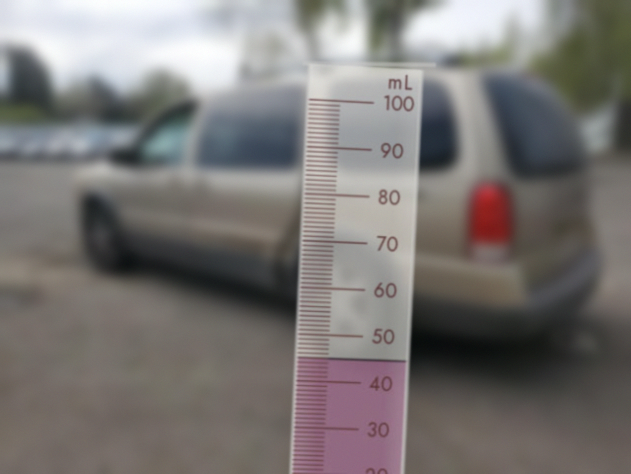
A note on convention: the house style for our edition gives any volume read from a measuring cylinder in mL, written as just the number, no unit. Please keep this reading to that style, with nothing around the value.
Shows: 45
